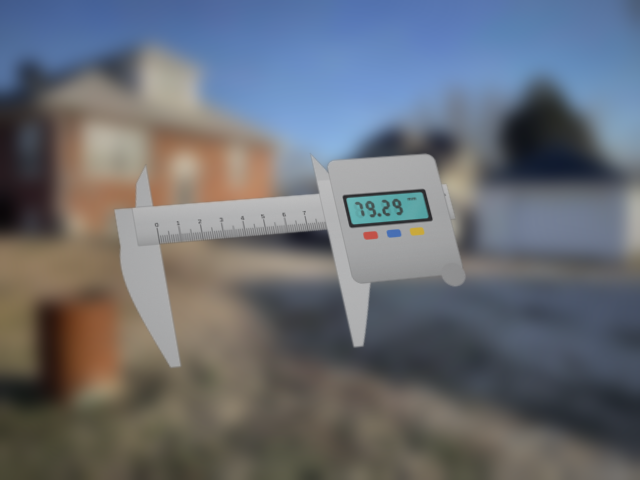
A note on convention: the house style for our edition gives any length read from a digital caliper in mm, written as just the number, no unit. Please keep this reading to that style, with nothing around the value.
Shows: 79.29
